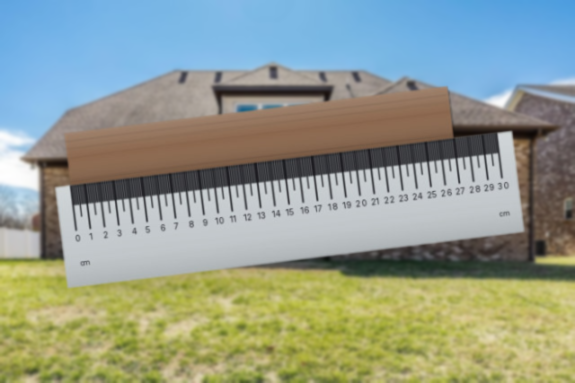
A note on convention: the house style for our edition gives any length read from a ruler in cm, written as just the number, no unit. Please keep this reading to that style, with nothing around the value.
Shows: 27
